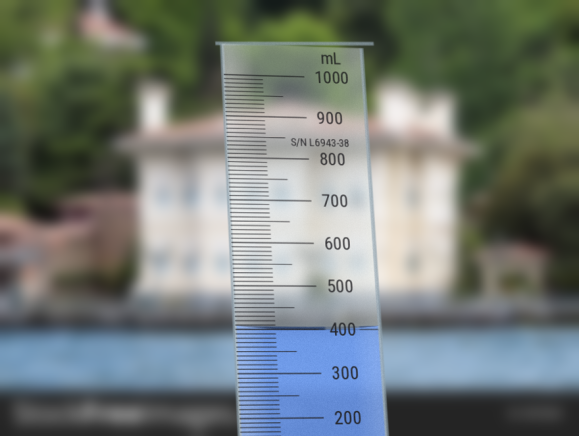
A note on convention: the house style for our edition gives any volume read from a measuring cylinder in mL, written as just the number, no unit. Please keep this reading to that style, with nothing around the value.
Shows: 400
